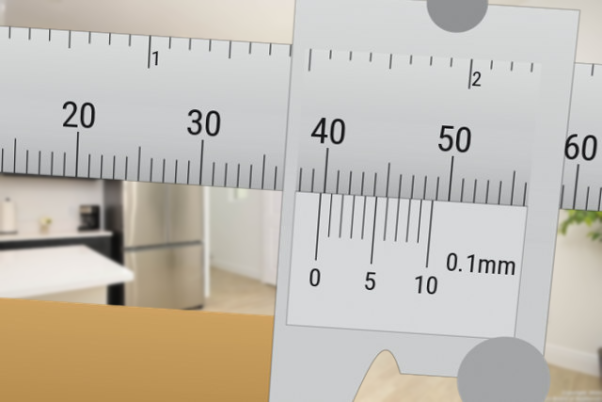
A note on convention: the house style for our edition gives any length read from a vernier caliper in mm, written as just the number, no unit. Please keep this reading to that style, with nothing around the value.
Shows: 39.7
